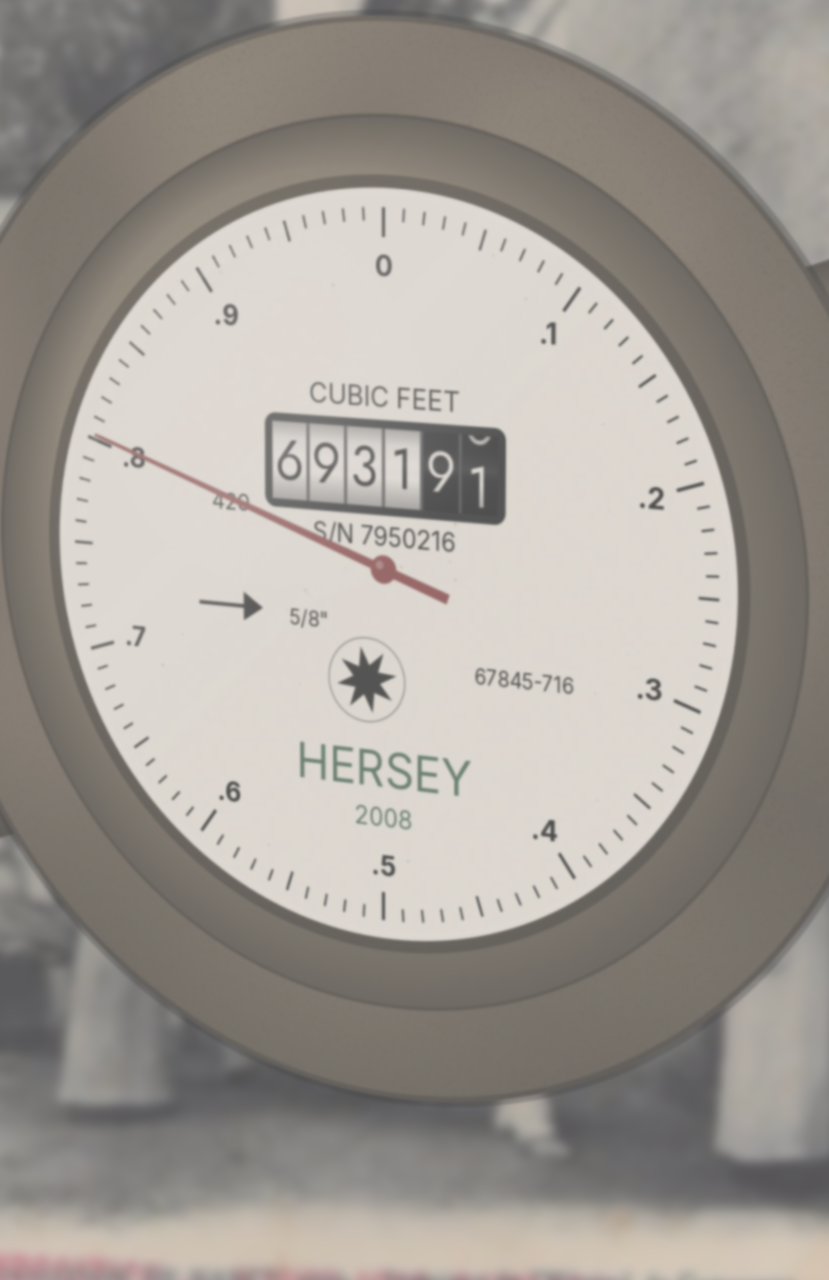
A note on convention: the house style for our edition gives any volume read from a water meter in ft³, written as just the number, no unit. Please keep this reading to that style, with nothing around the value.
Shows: 693190.80
